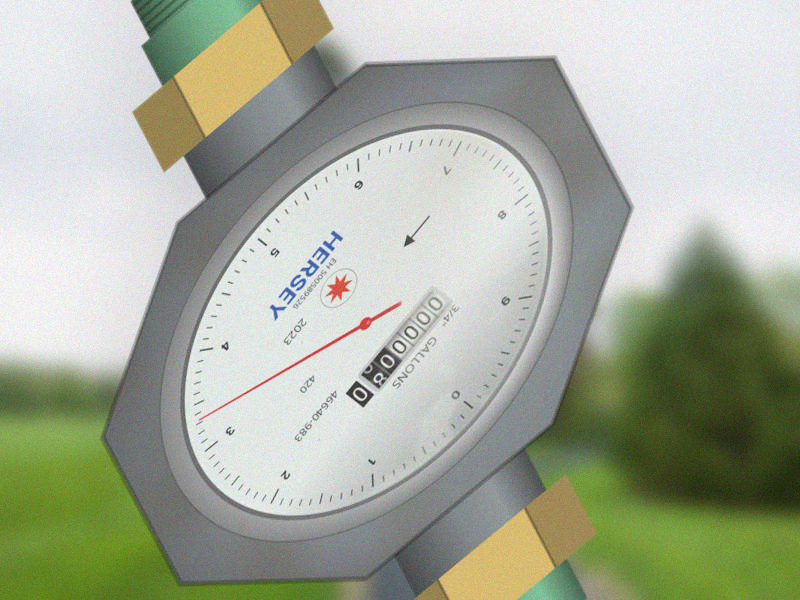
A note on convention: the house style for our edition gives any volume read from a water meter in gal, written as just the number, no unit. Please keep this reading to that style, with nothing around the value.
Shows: 83.3
